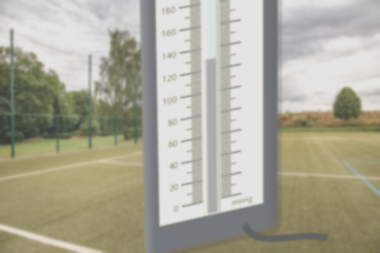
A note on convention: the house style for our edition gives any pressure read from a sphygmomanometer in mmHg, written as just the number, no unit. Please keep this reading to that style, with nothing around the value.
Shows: 130
